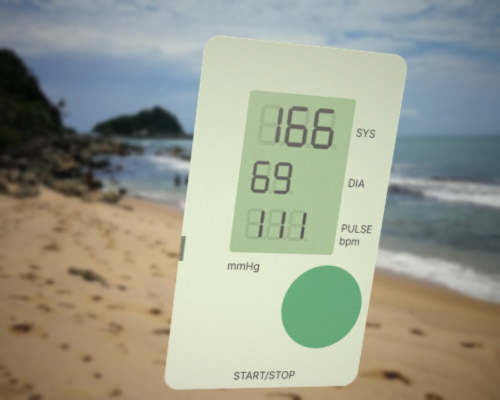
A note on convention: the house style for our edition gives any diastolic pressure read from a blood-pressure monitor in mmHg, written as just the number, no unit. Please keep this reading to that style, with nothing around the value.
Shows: 69
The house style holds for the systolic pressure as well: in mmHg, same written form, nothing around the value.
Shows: 166
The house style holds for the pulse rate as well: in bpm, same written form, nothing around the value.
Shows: 111
